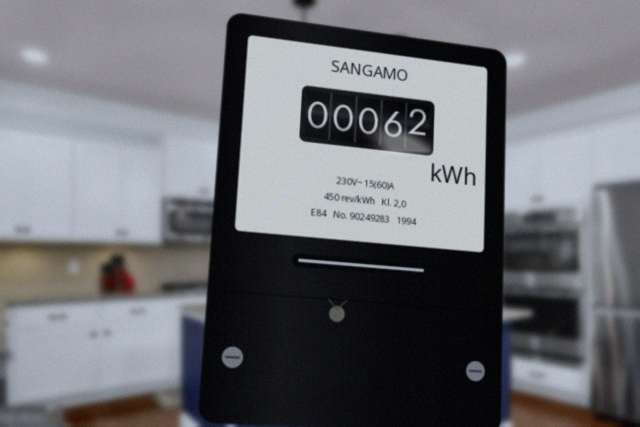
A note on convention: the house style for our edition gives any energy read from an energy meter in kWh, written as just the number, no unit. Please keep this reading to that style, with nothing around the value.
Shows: 62
